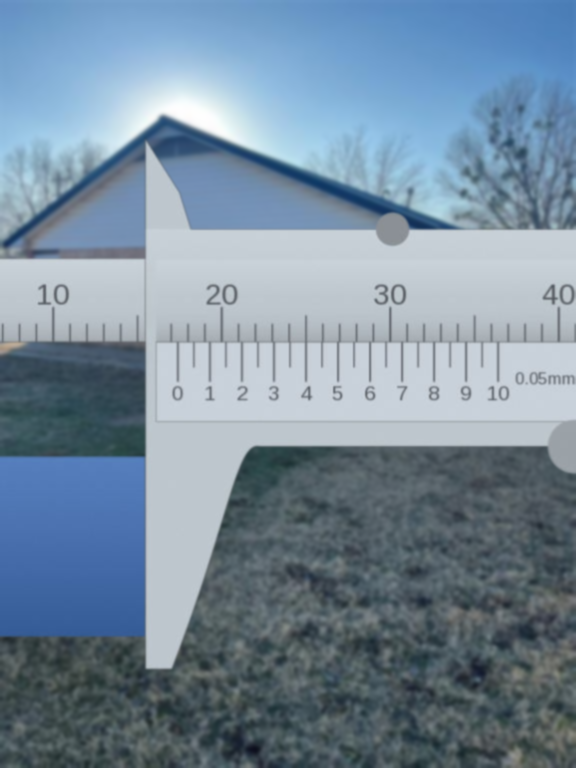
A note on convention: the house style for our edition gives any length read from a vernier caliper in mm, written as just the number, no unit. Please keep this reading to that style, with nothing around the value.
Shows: 17.4
